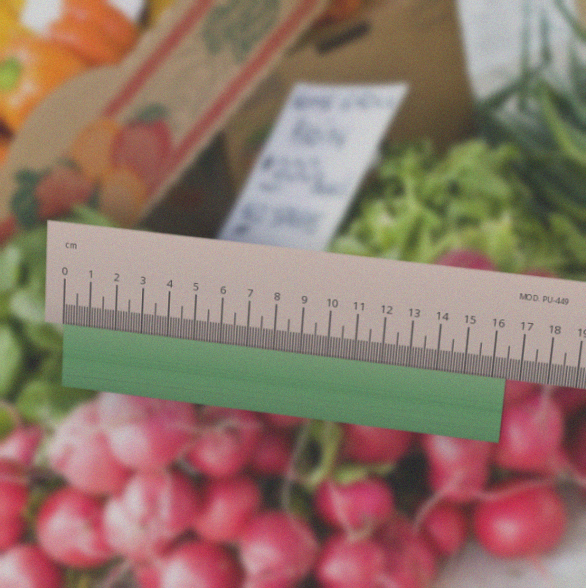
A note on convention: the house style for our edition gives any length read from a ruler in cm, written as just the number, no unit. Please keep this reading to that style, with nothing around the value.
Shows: 16.5
